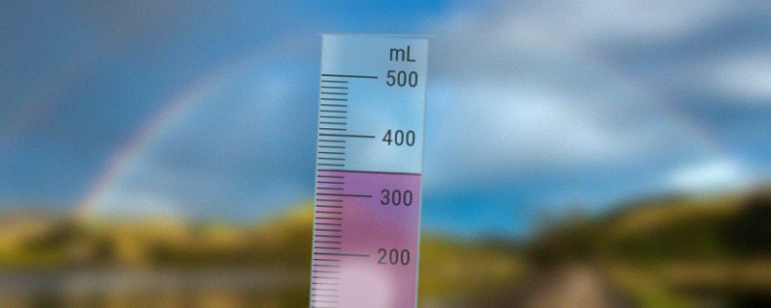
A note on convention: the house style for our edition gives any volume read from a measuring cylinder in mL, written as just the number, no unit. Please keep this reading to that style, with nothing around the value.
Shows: 340
